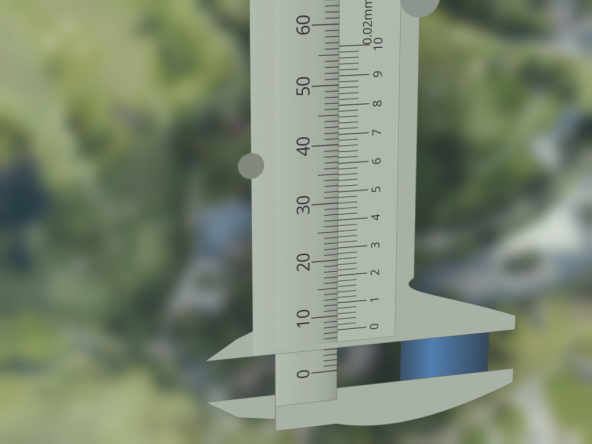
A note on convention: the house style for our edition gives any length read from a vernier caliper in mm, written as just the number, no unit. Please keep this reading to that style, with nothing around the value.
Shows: 7.4
